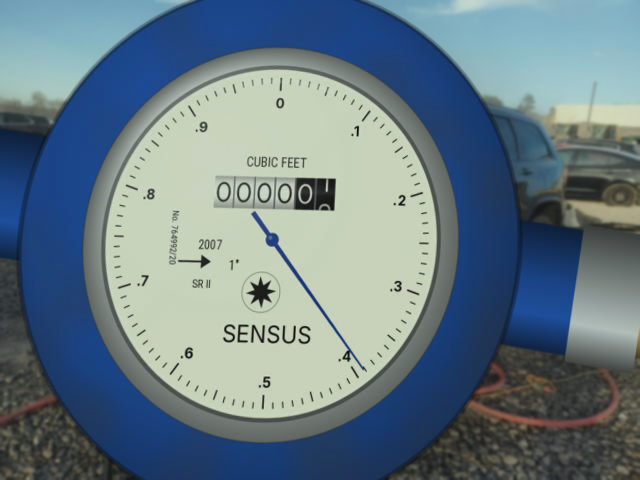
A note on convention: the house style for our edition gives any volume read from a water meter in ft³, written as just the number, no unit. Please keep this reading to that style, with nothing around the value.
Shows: 1.39
